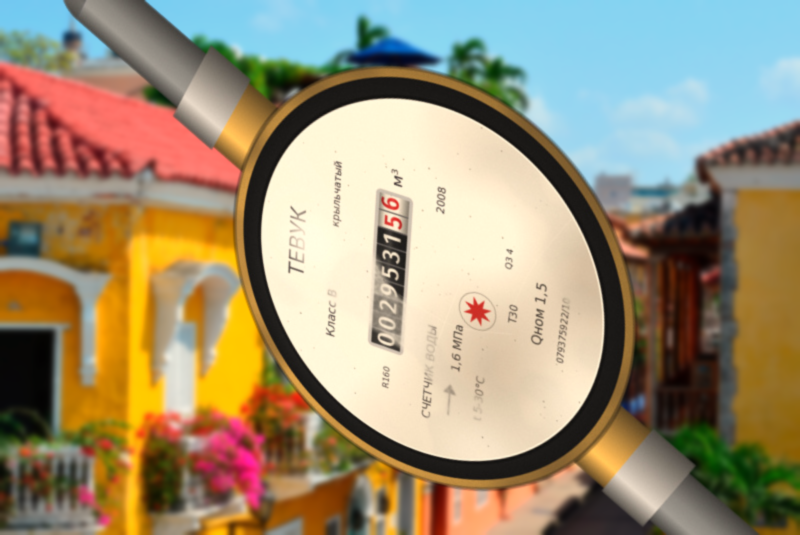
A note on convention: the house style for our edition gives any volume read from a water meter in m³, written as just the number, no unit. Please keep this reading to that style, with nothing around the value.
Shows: 29531.56
